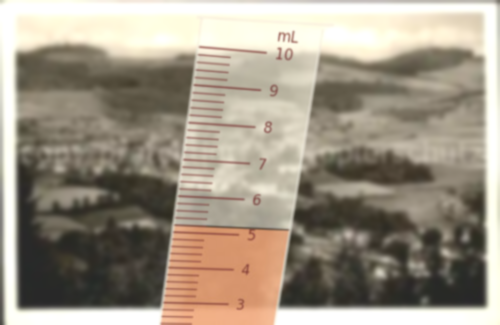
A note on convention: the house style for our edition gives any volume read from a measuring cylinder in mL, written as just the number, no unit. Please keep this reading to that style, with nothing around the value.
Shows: 5.2
